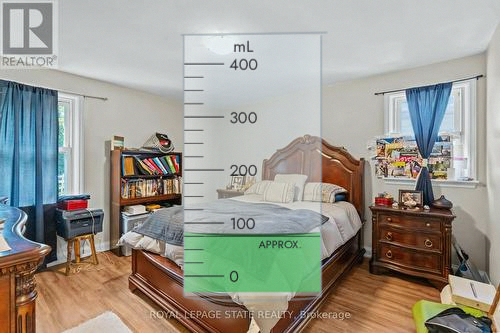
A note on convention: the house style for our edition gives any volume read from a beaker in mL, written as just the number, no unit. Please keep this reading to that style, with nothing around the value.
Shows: 75
